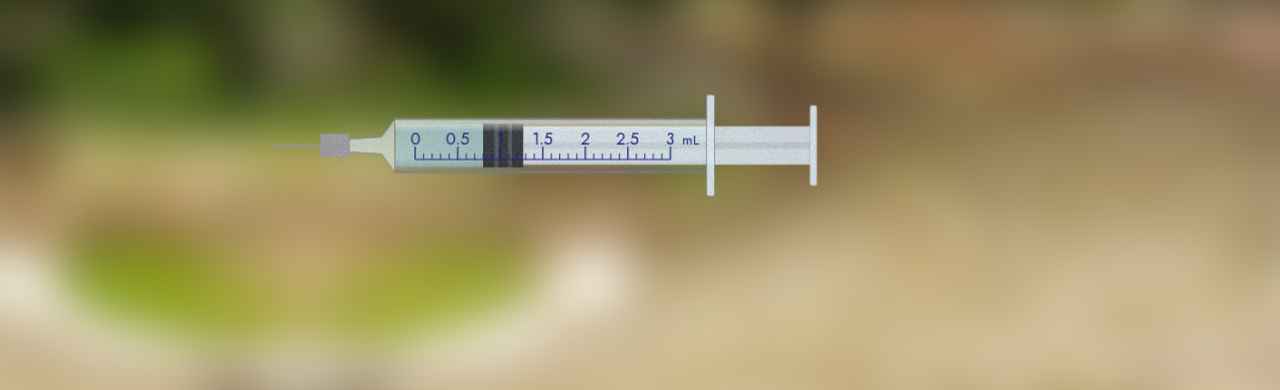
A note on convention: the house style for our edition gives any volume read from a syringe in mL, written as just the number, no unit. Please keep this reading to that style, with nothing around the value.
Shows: 0.8
